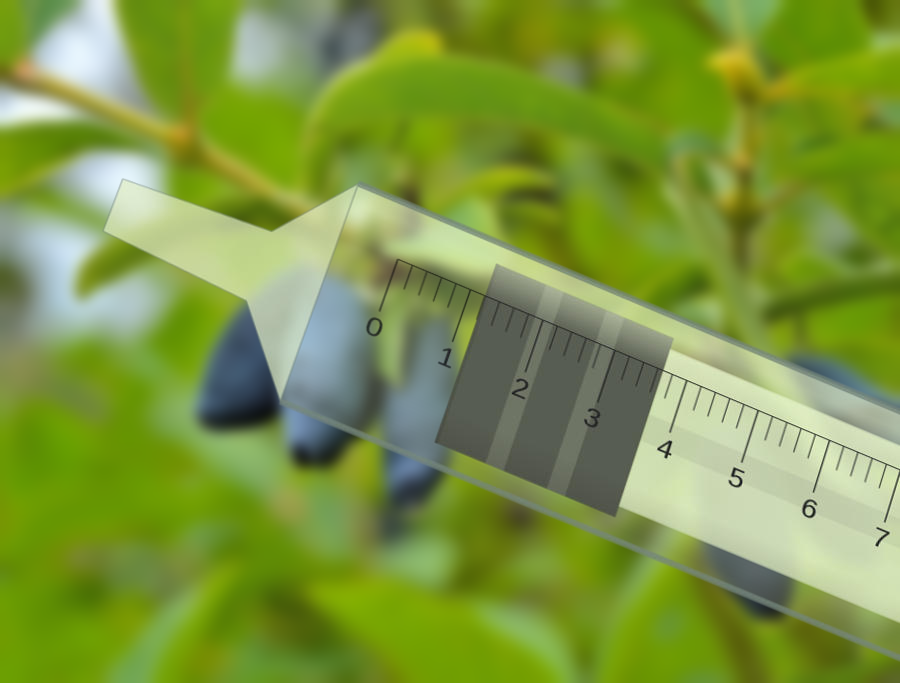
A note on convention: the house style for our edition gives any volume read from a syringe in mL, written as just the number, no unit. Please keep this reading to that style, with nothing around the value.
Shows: 1.2
